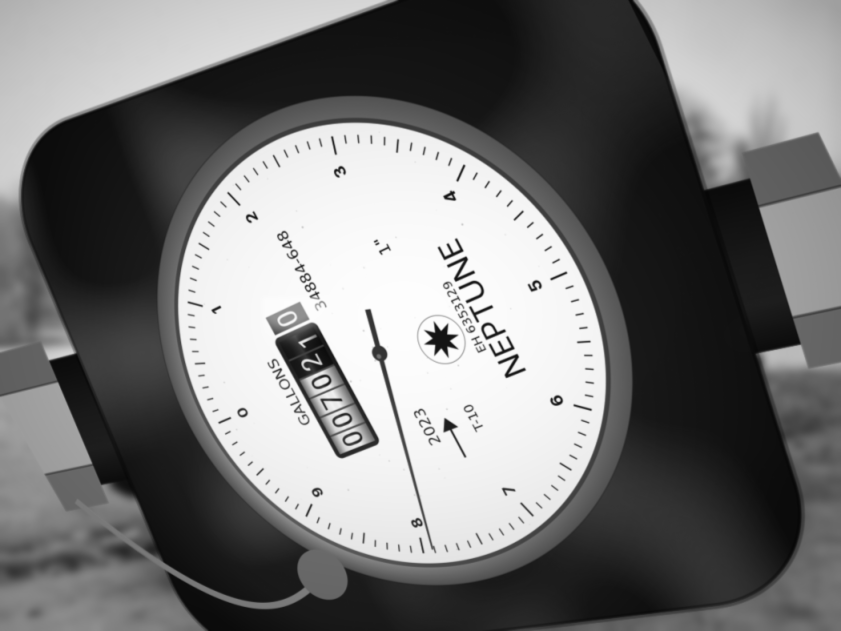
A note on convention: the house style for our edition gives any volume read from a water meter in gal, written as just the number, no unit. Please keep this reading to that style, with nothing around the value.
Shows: 70207.9
